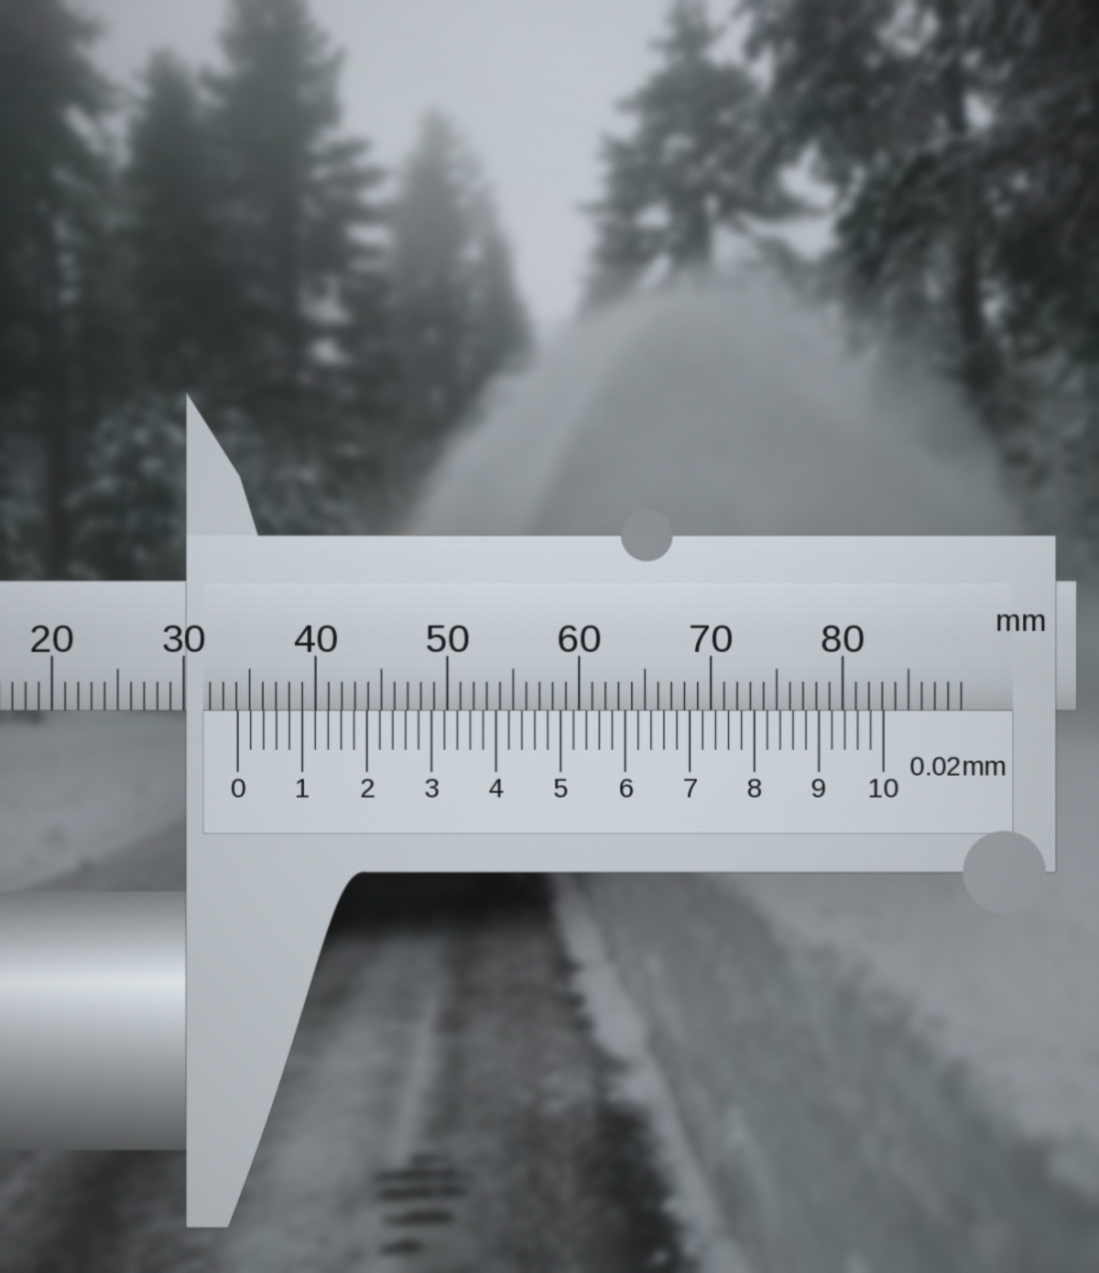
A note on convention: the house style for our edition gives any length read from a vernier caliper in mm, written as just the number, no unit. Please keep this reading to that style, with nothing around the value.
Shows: 34.1
